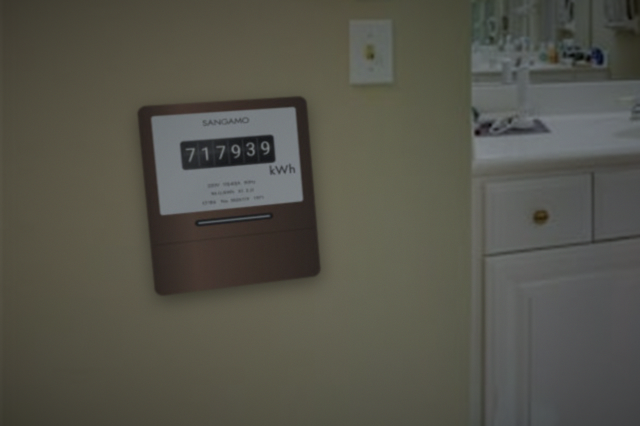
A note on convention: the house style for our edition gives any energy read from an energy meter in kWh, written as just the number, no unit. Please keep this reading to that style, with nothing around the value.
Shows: 717939
